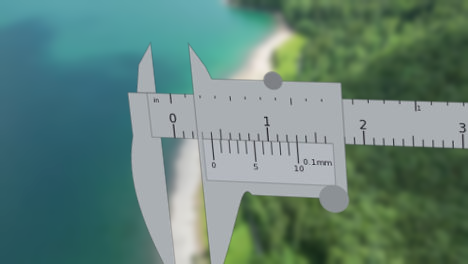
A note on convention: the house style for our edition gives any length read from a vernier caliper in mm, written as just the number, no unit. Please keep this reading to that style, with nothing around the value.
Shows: 4.0
